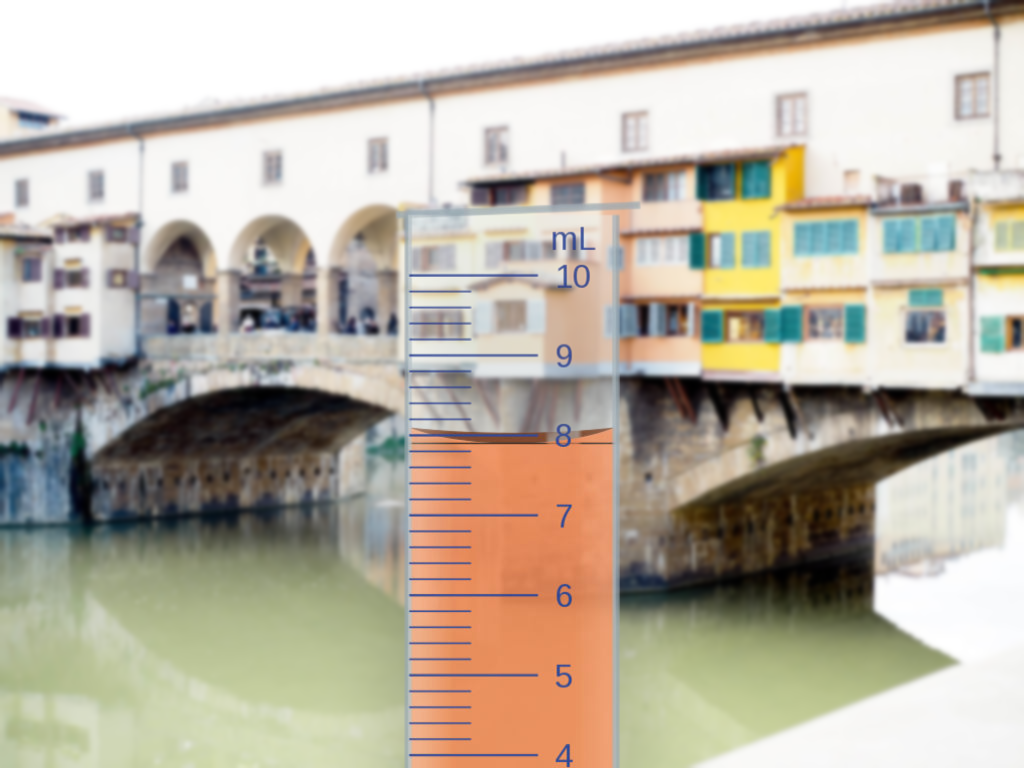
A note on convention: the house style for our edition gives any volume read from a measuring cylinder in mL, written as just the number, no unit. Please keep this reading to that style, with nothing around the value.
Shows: 7.9
